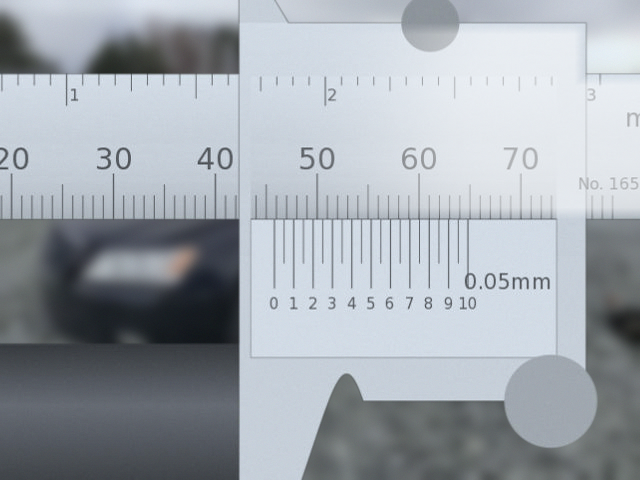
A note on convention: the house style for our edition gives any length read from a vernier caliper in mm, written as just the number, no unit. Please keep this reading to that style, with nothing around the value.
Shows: 45.8
